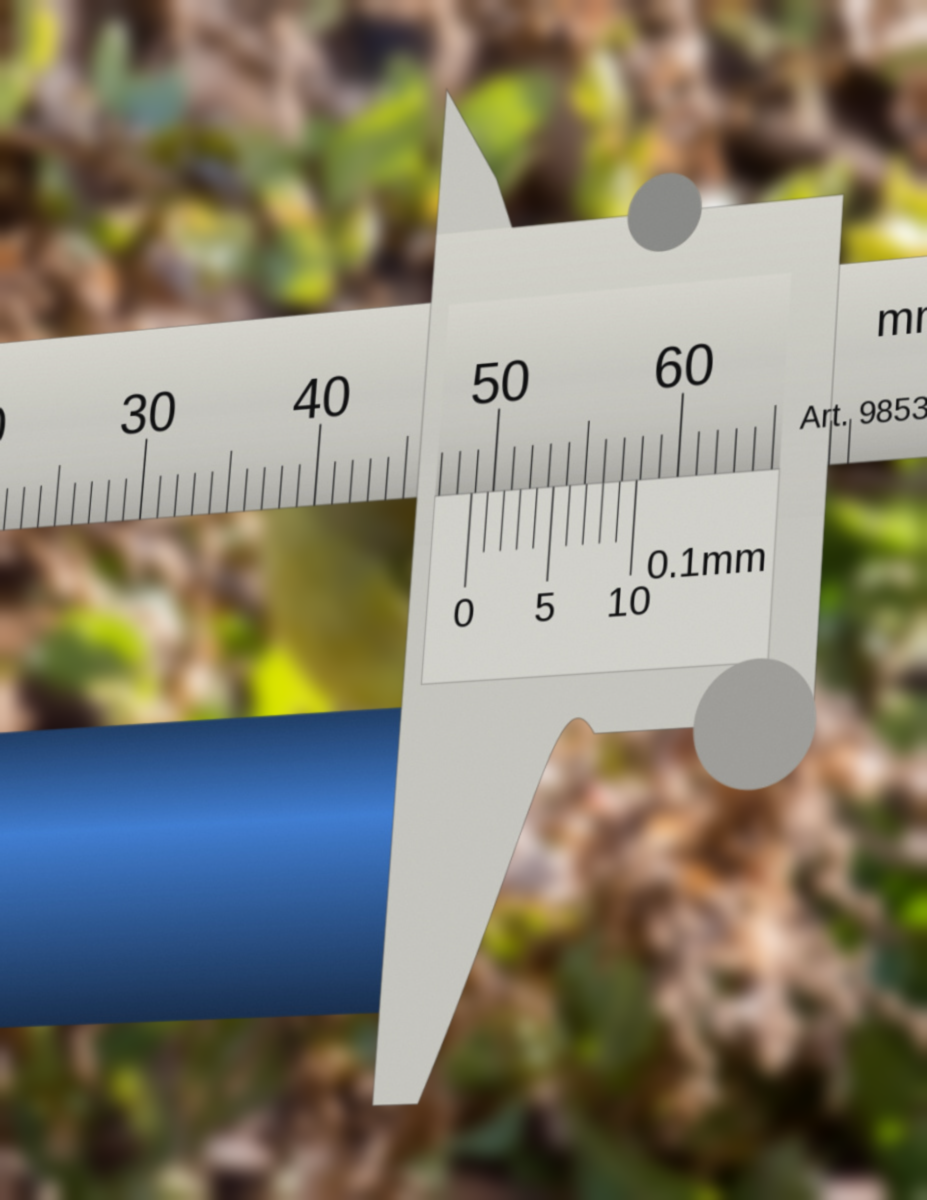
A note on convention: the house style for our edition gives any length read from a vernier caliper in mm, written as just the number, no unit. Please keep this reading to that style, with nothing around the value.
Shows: 48.8
